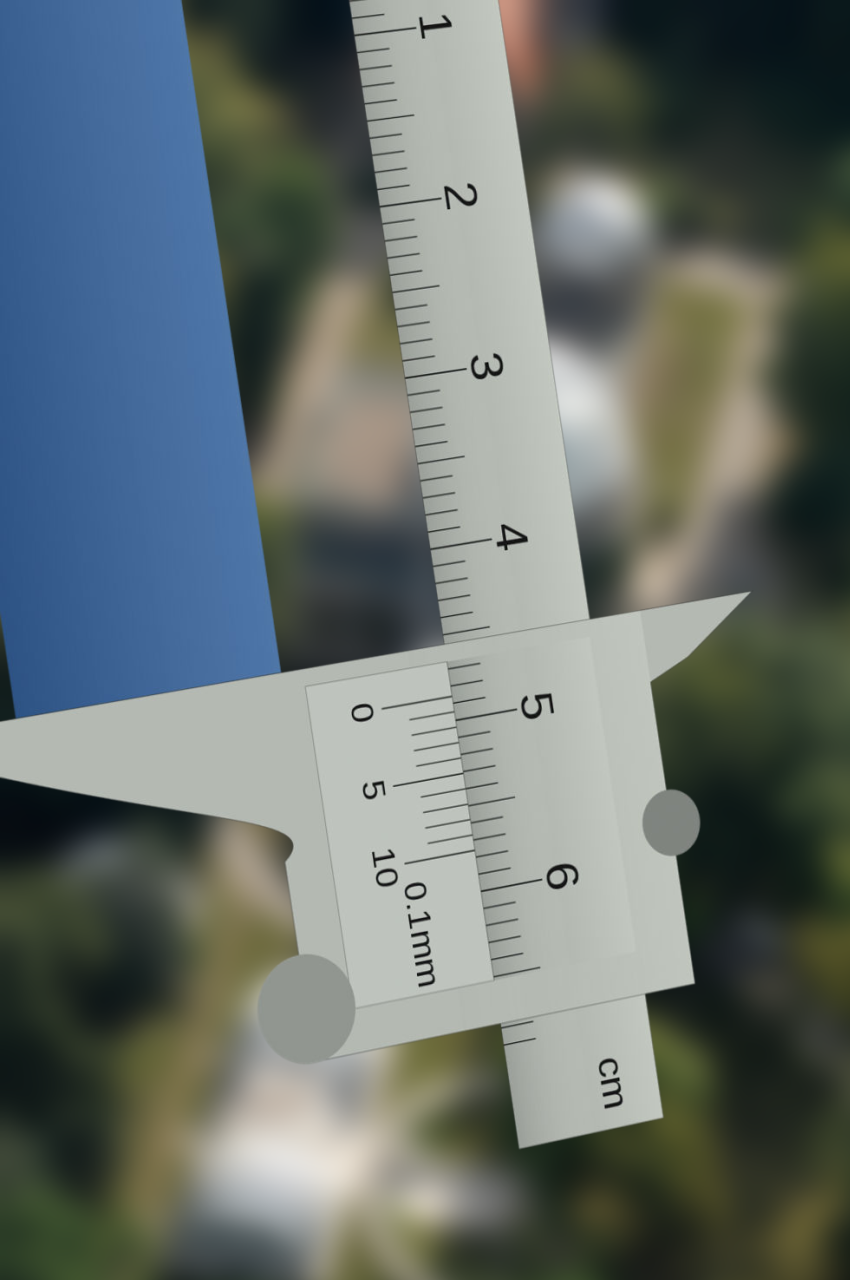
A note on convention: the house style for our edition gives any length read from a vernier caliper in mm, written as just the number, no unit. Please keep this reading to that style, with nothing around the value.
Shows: 48.6
